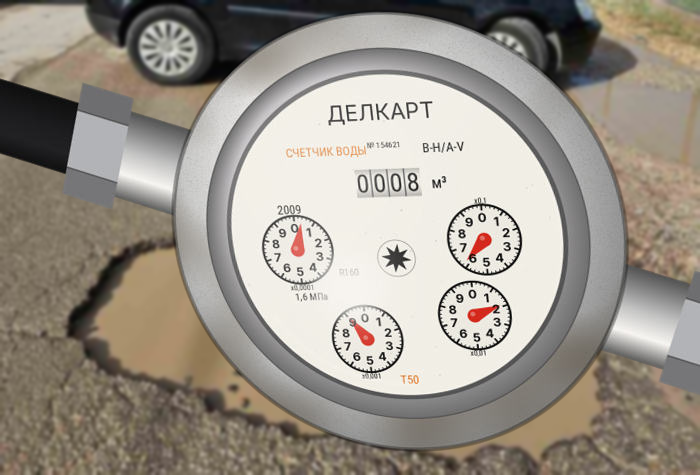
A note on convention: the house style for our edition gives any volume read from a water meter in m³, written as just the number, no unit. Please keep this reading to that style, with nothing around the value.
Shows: 8.6190
